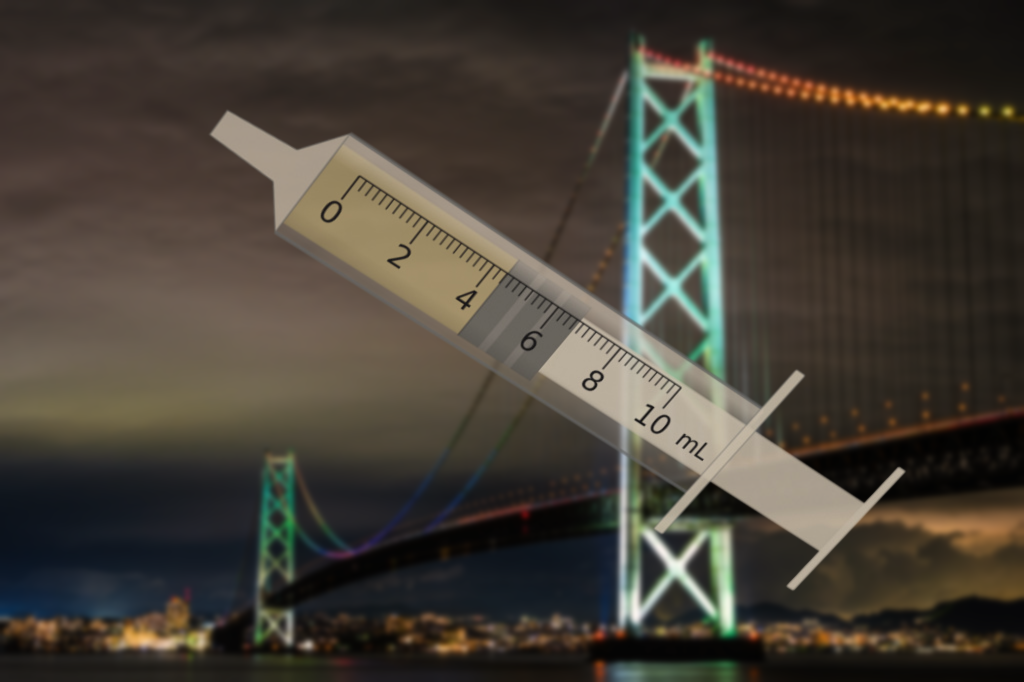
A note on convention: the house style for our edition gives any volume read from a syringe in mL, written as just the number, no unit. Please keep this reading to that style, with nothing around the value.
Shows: 4.4
